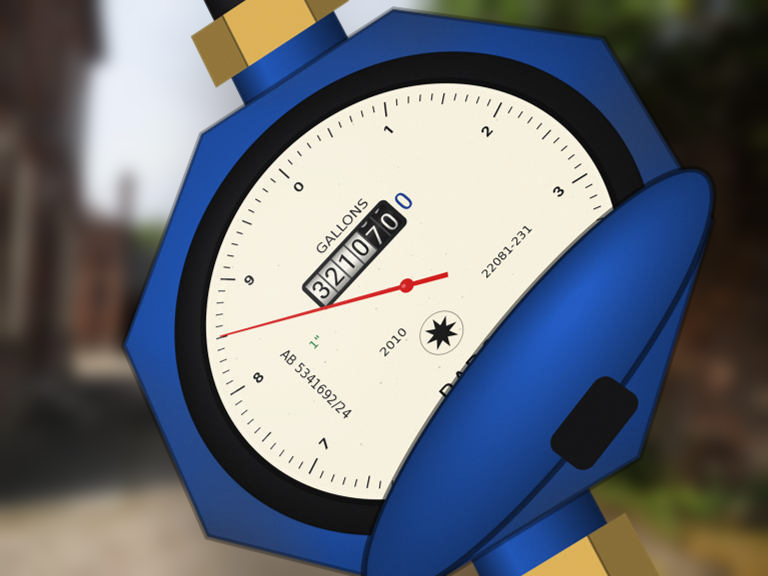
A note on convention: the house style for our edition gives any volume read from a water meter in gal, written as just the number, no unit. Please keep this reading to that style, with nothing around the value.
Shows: 3210698.5
